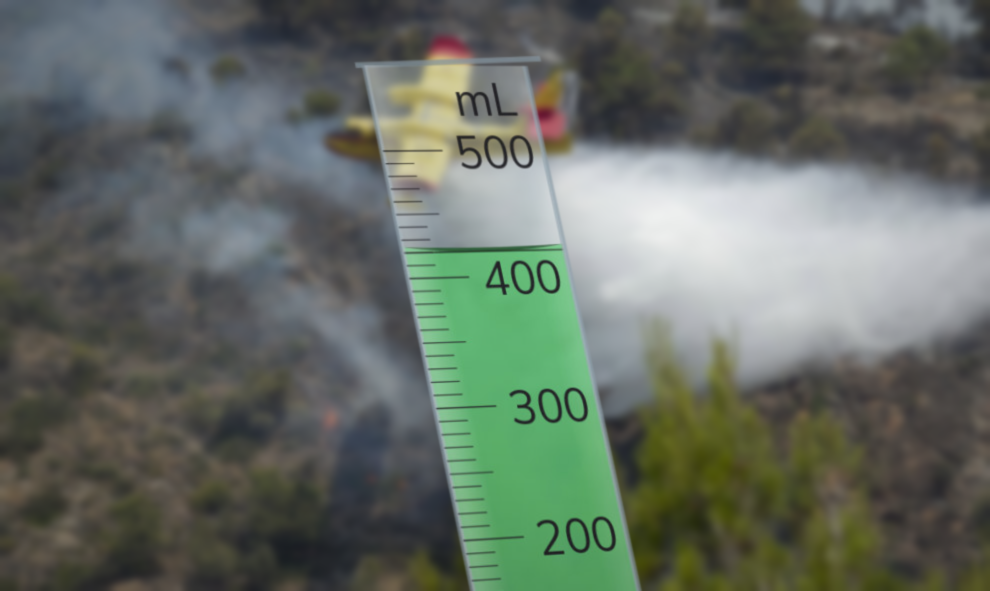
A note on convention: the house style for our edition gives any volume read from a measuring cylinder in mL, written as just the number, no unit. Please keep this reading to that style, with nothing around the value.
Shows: 420
